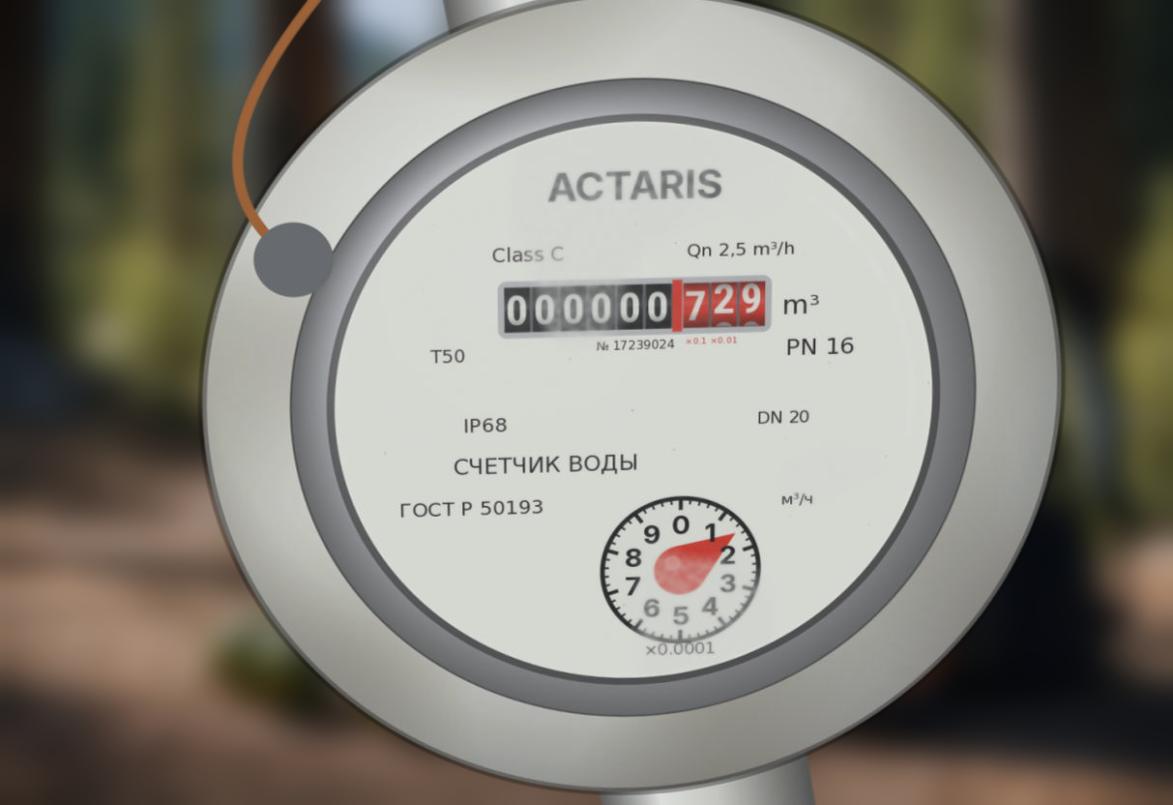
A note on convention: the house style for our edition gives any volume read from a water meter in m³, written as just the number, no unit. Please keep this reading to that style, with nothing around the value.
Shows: 0.7291
